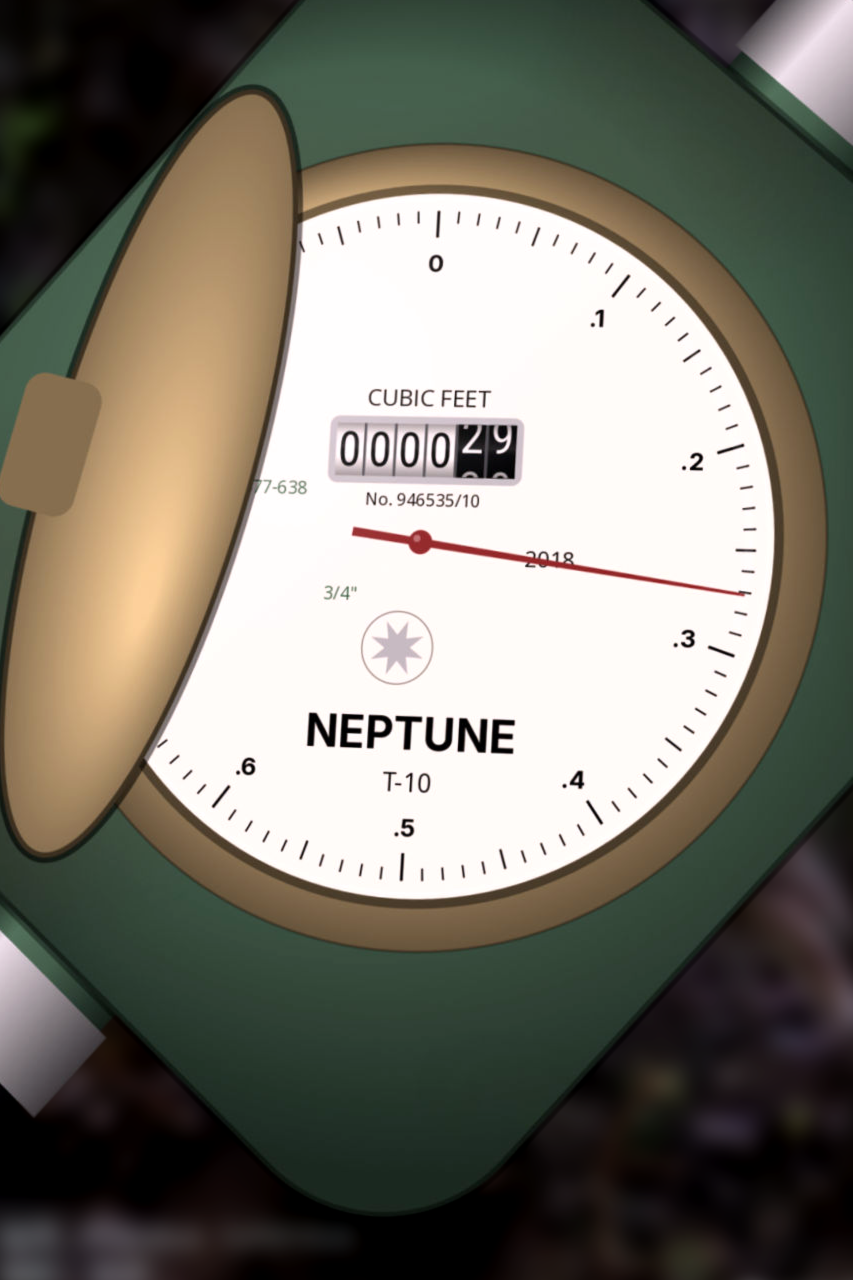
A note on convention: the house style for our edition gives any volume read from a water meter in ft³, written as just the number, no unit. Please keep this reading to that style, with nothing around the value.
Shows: 29.27
